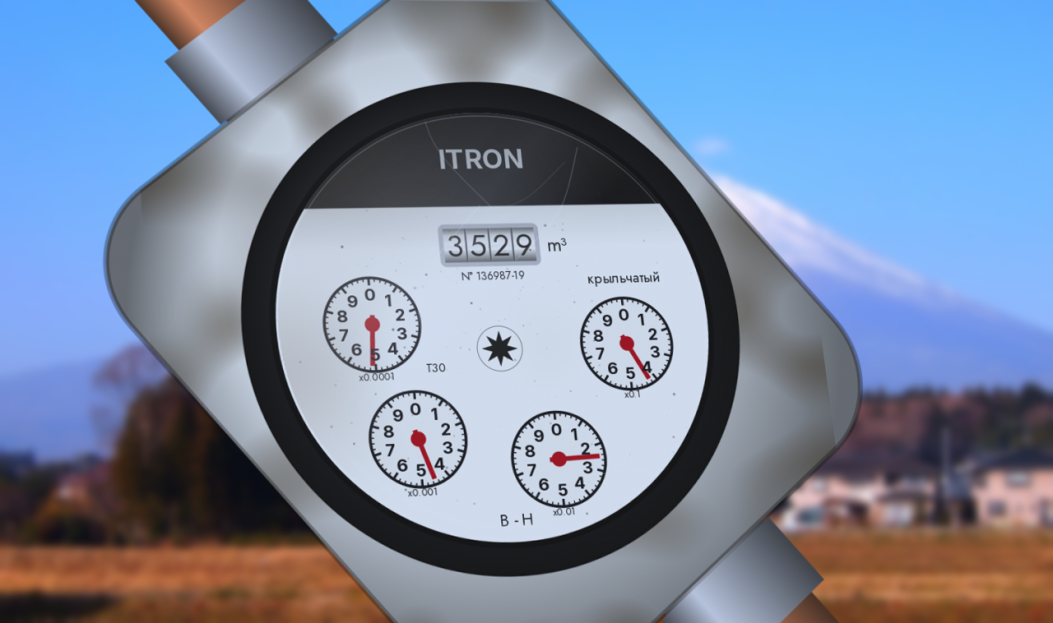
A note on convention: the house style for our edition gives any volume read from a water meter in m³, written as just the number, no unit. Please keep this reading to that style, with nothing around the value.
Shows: 3529.4245
